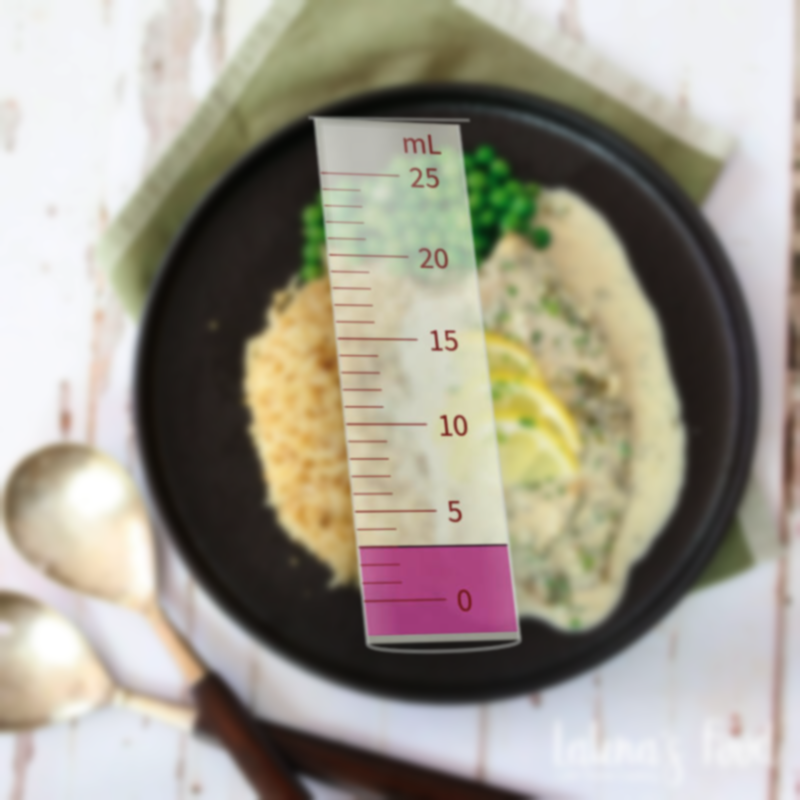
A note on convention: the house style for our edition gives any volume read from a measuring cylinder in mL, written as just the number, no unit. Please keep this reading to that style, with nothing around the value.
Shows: 3
